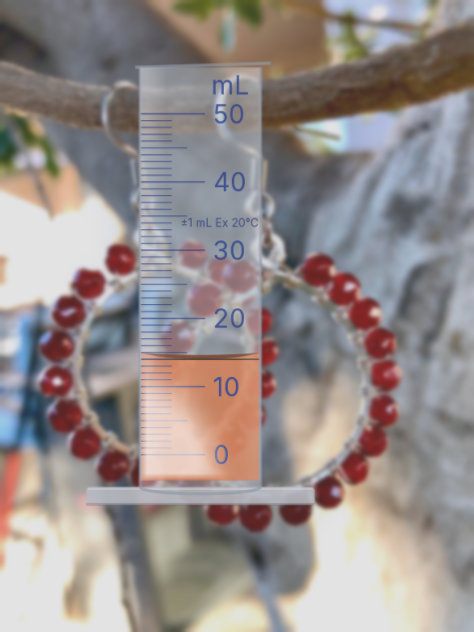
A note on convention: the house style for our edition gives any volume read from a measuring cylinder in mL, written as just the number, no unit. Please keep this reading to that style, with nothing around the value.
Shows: 14
